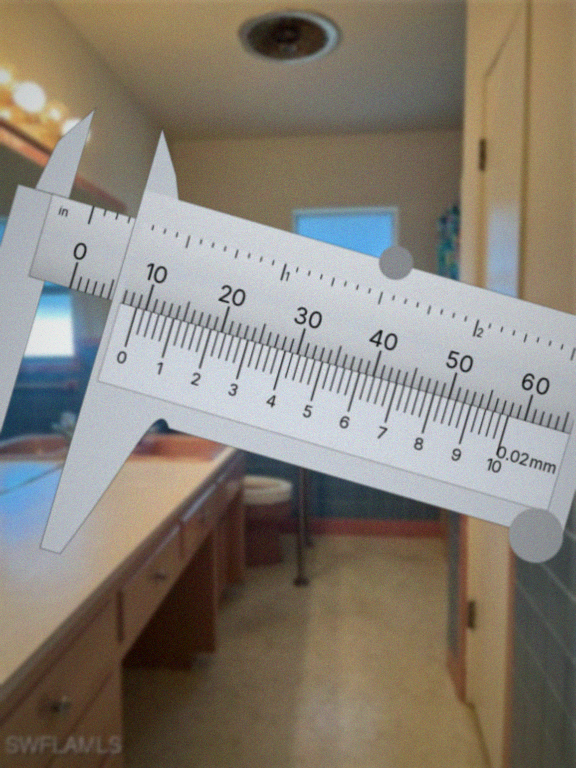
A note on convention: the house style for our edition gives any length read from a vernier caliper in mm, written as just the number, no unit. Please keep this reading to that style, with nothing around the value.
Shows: 8.8
